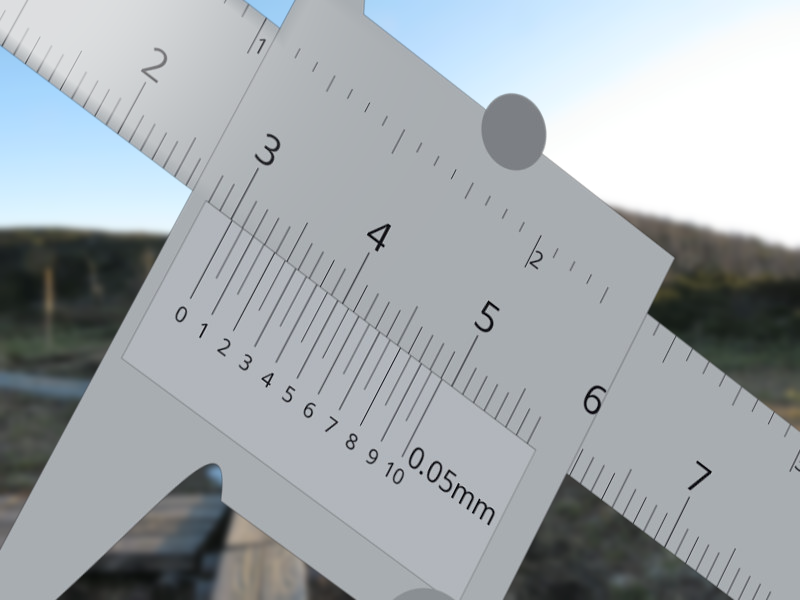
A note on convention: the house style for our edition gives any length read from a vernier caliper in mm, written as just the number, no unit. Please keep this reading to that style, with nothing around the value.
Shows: 30.1
